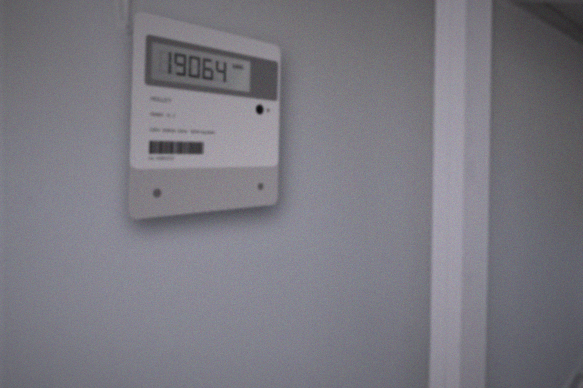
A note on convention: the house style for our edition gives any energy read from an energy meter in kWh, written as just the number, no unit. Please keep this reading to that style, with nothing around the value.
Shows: 19064
